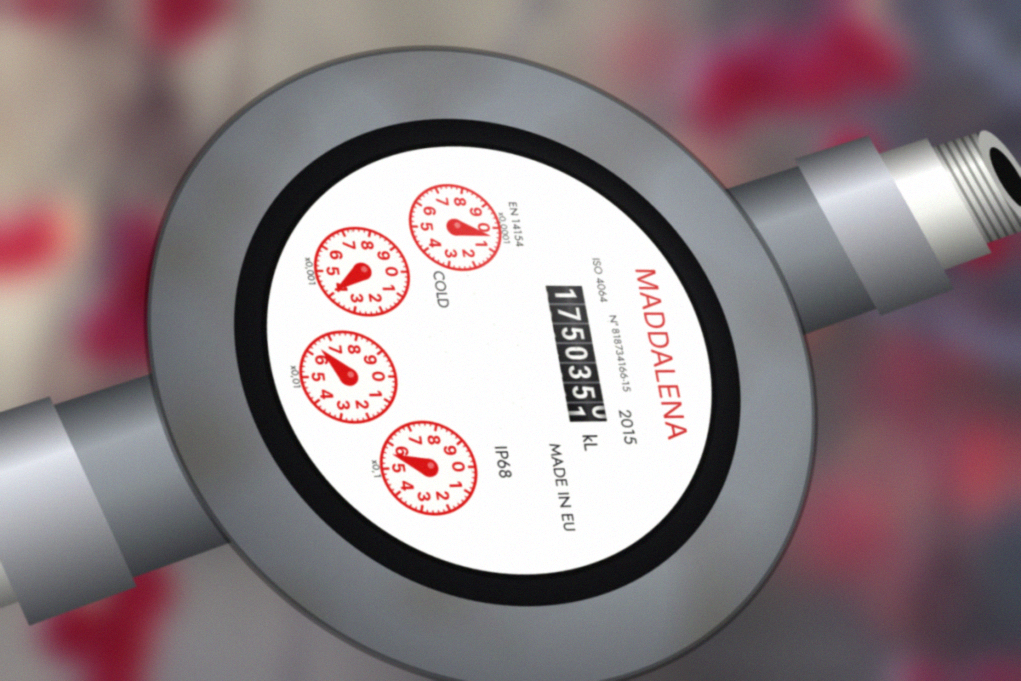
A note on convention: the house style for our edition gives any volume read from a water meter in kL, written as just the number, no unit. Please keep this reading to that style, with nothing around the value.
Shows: 1750350.5640
